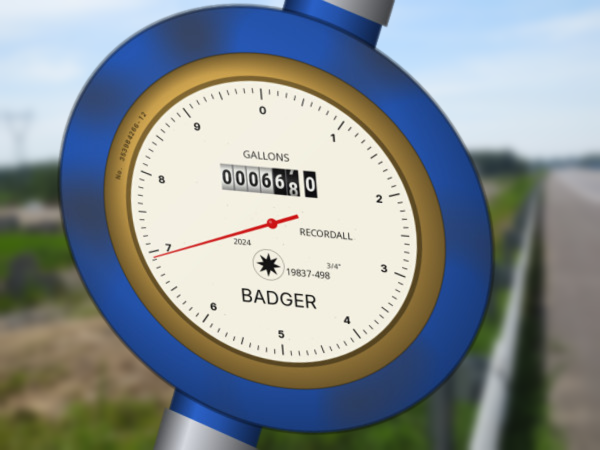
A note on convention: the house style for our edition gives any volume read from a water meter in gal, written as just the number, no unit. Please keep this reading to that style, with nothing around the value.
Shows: 6676.9
